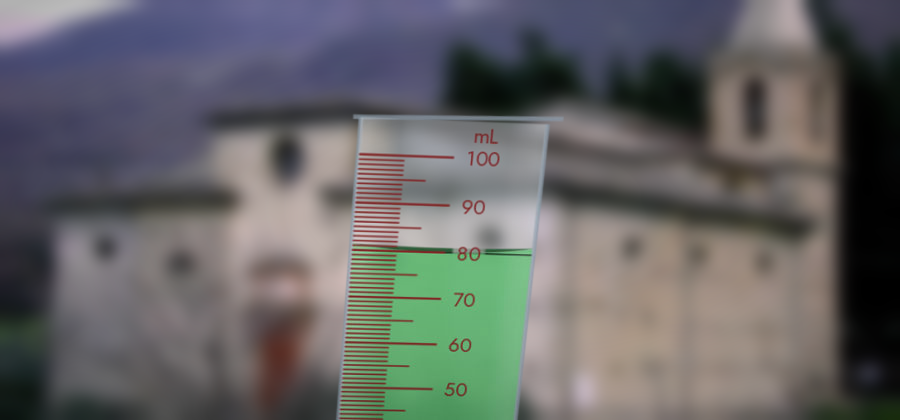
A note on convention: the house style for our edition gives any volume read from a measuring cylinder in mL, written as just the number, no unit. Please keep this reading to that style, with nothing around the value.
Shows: 80
